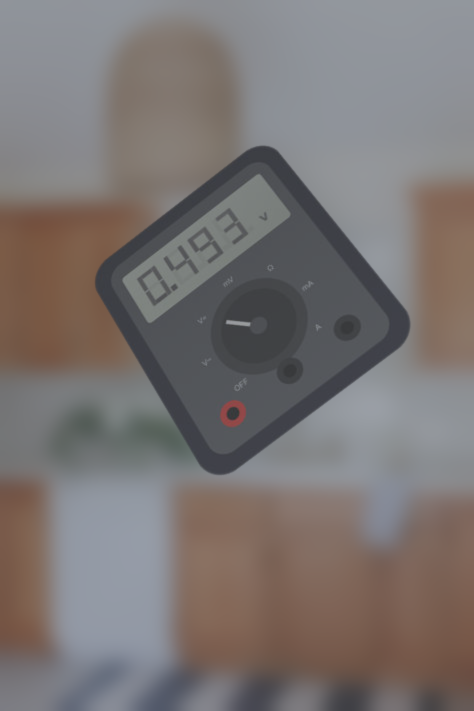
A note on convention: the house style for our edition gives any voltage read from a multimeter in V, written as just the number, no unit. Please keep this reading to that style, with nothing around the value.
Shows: 0.493
